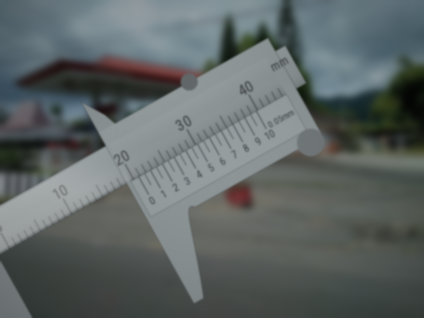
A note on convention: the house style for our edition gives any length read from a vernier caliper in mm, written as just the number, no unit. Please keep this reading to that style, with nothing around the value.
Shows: 20.8
